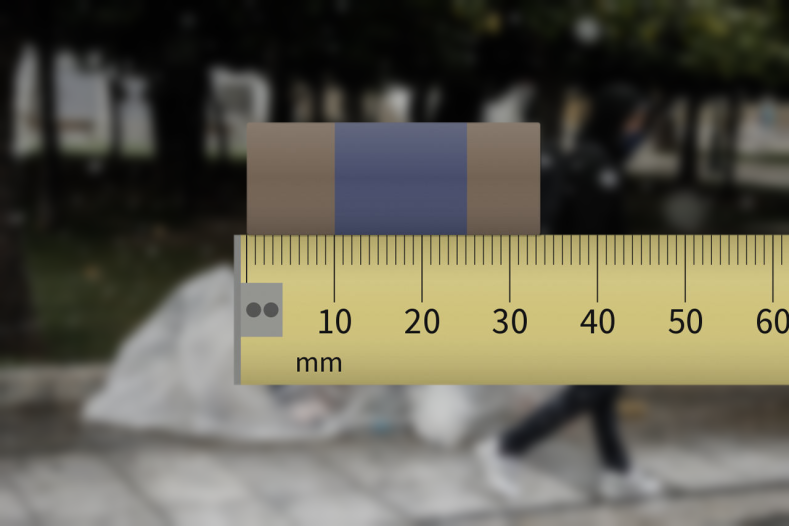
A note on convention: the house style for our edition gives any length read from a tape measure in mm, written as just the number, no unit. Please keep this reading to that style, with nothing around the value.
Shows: 33.5
